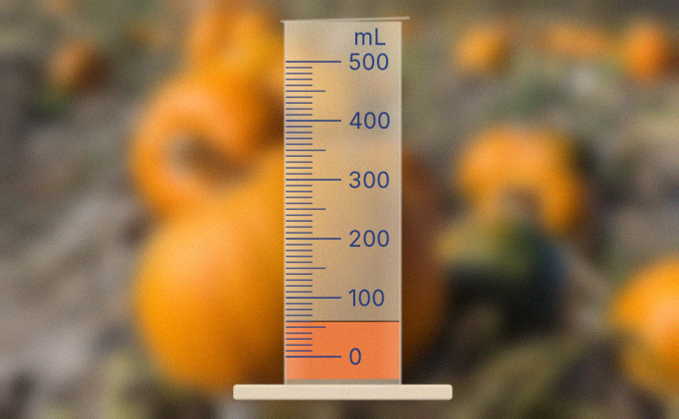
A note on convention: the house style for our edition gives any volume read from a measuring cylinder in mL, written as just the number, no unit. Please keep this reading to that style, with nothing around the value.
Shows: 60
